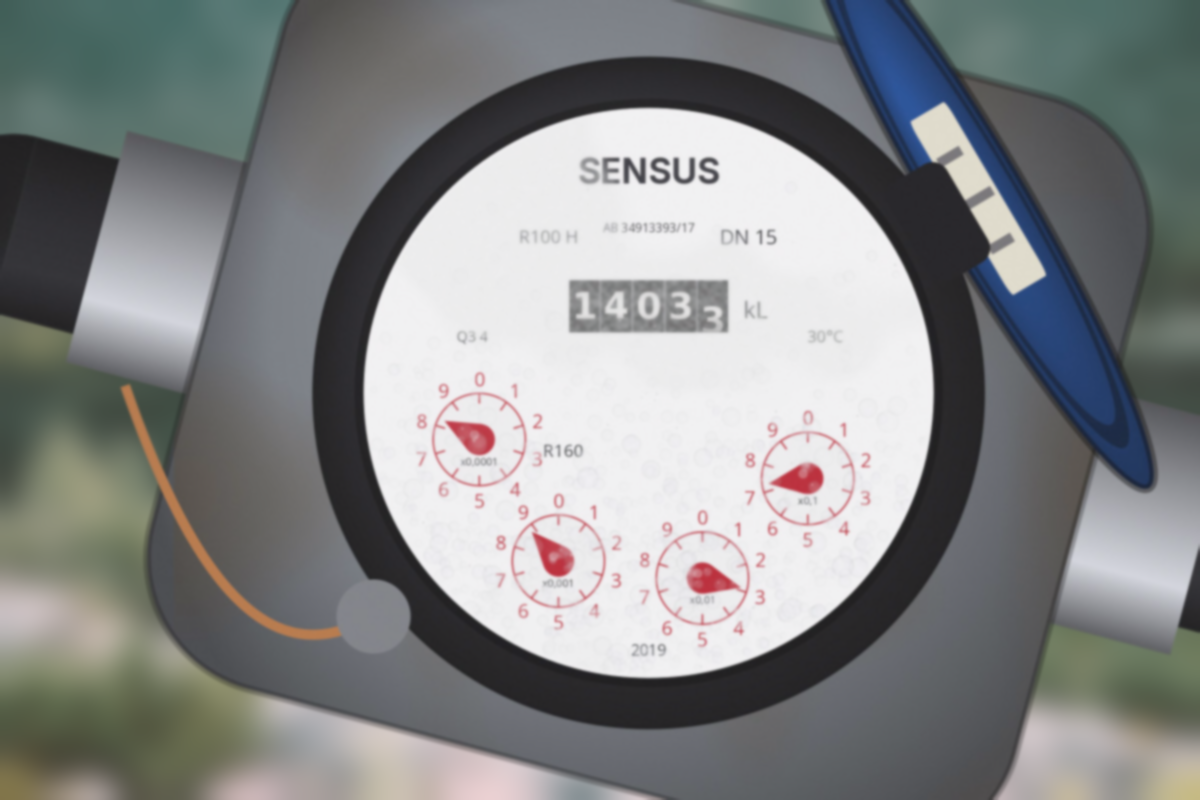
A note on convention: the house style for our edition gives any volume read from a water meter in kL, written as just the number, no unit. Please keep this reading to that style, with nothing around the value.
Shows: 14032.7288
